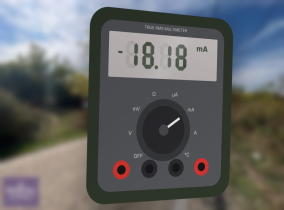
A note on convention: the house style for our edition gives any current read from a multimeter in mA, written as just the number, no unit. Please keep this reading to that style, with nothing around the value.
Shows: -18.18
